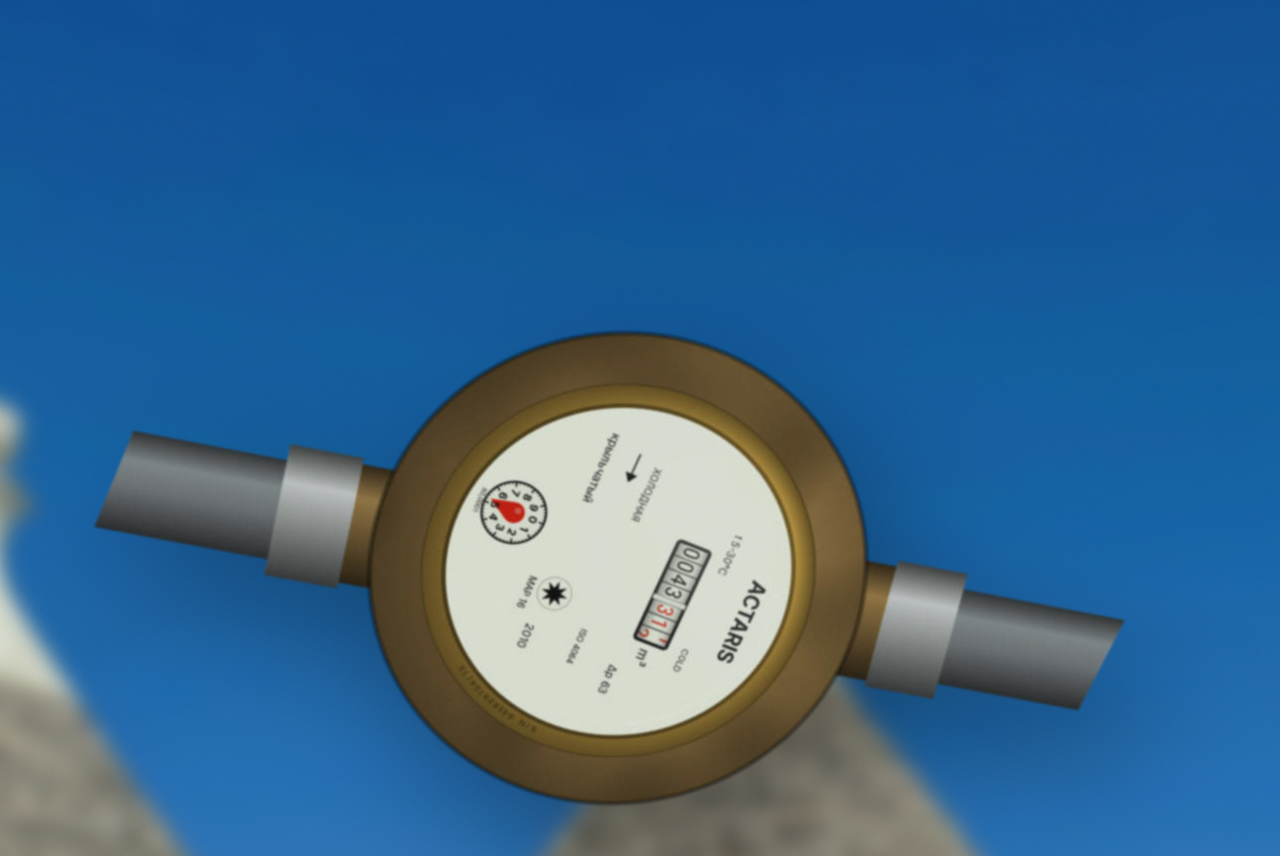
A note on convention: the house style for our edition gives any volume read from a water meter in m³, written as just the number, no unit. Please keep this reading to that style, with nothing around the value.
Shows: 43.3115
